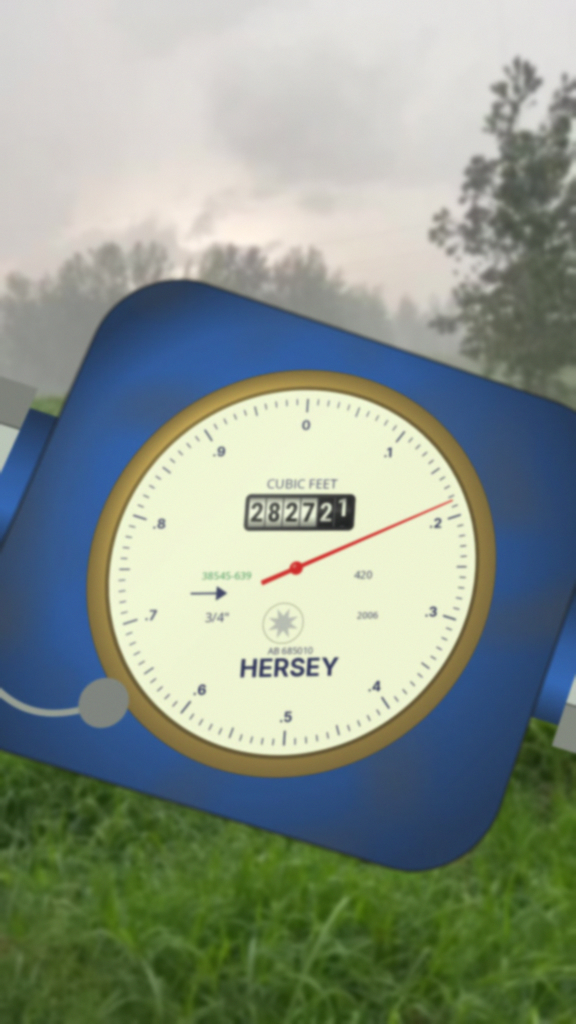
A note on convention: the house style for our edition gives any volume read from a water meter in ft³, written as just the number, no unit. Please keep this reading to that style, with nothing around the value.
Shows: 282721.18
